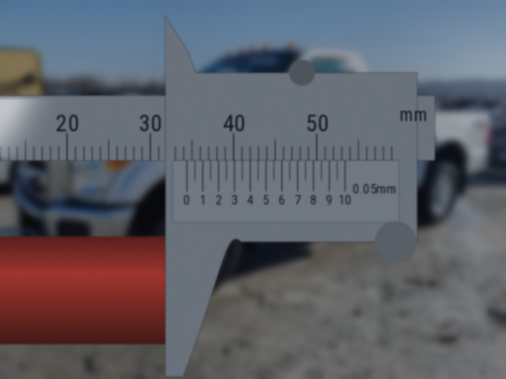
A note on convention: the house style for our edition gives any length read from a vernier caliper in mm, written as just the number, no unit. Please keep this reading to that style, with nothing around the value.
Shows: 34.4
